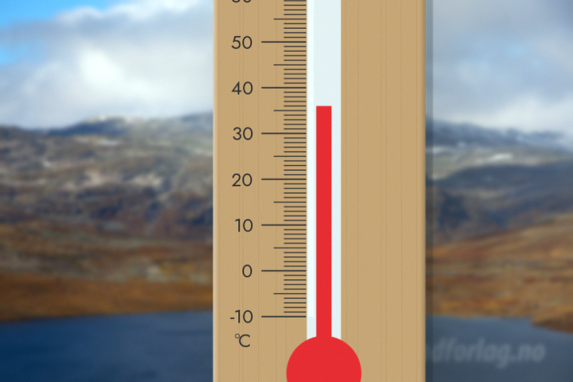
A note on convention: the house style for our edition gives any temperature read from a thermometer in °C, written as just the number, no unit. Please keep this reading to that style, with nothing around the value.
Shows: 36
